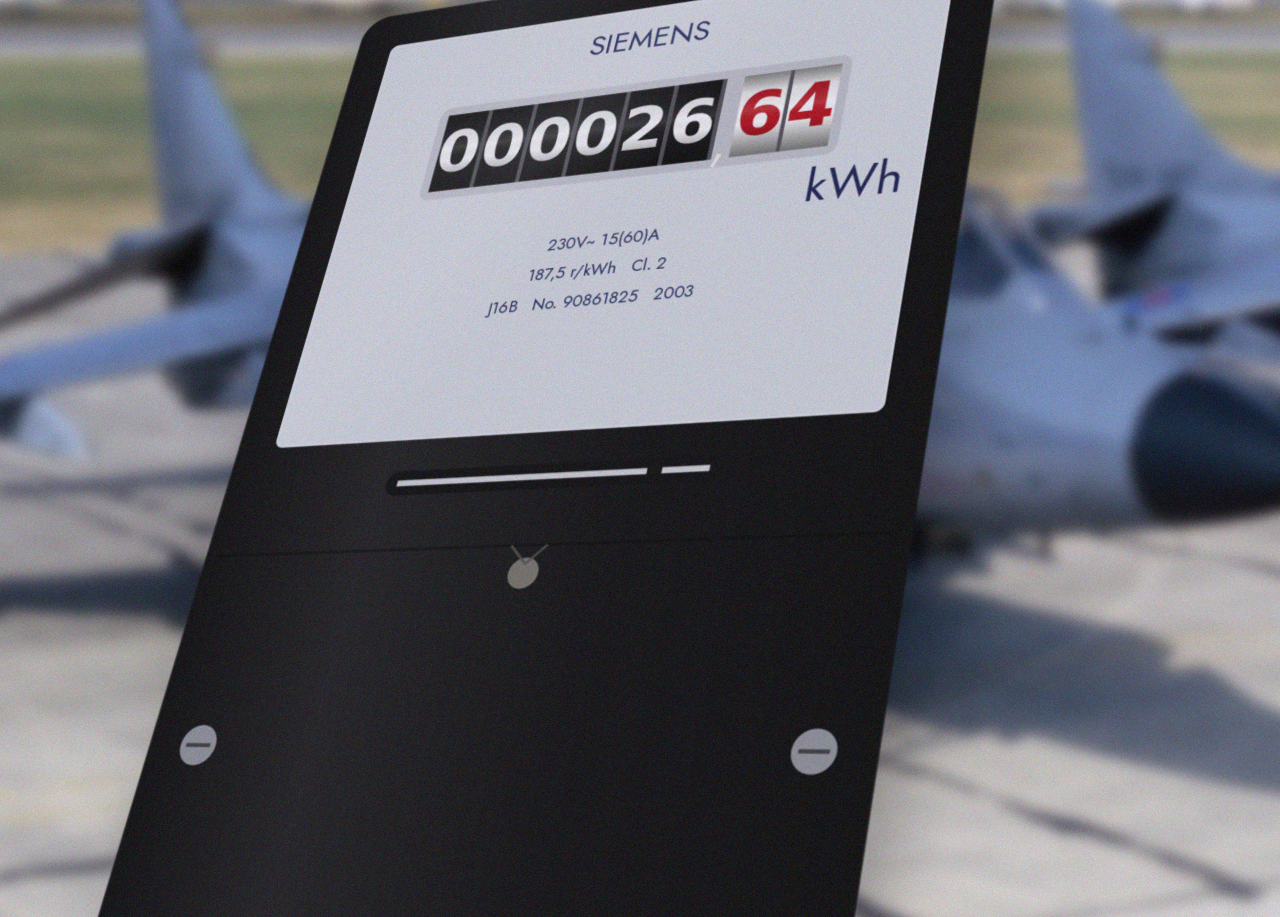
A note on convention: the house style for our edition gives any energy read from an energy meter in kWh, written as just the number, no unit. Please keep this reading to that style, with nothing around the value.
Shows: 26.64
